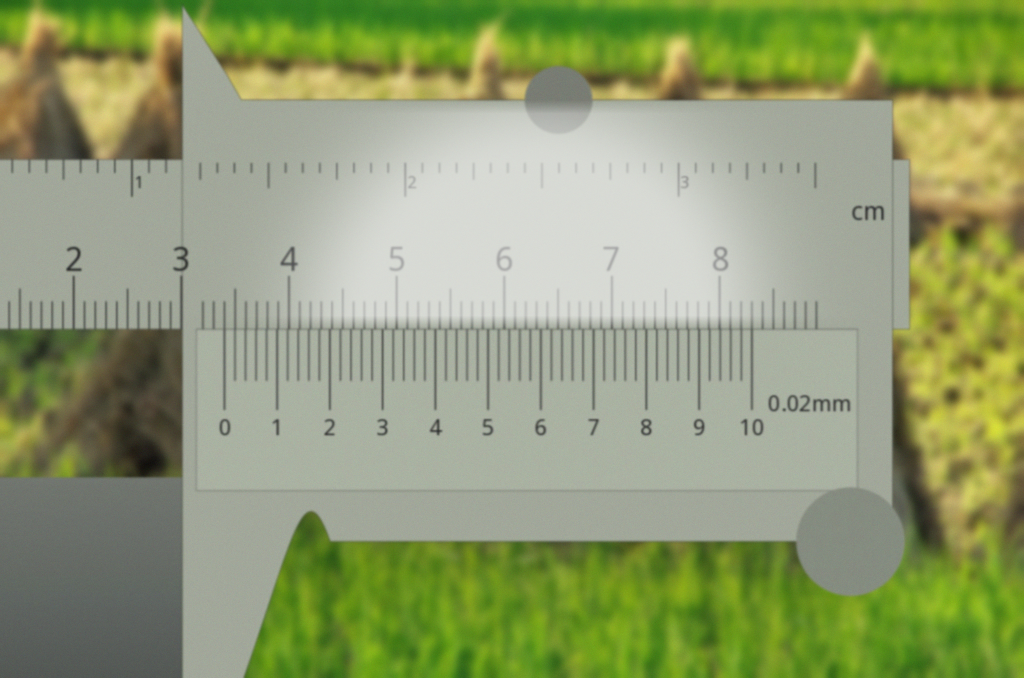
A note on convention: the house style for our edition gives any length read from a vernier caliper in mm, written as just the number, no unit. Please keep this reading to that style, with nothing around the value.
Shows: 34.0
